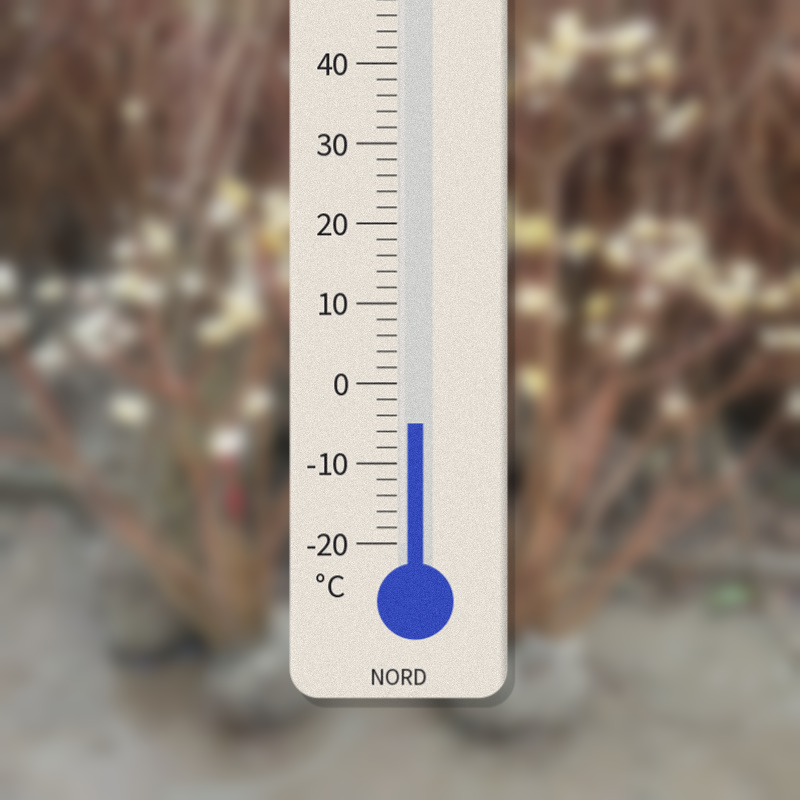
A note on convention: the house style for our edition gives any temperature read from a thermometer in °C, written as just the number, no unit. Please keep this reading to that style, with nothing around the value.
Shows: -5
